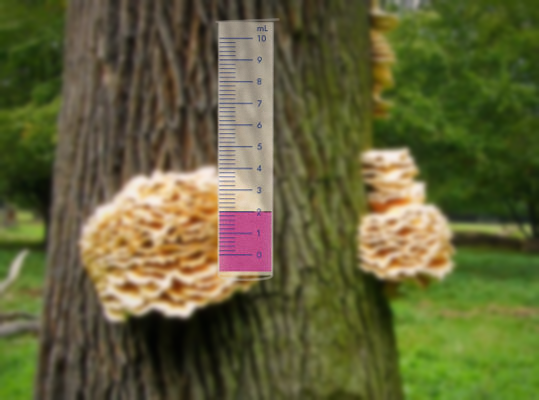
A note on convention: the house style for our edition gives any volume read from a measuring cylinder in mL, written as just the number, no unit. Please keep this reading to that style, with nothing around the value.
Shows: 2
